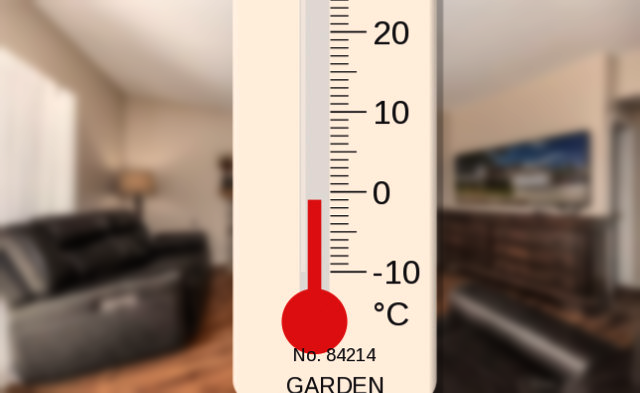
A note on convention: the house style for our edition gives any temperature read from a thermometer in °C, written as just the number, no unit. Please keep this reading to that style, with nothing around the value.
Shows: -1
